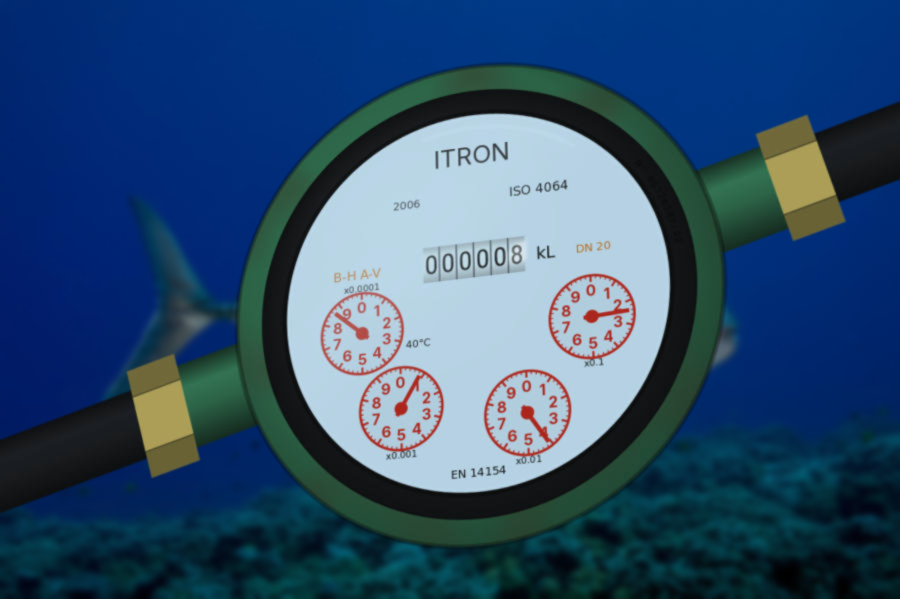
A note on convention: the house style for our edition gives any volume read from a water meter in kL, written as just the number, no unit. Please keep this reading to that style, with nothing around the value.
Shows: 8.2408
